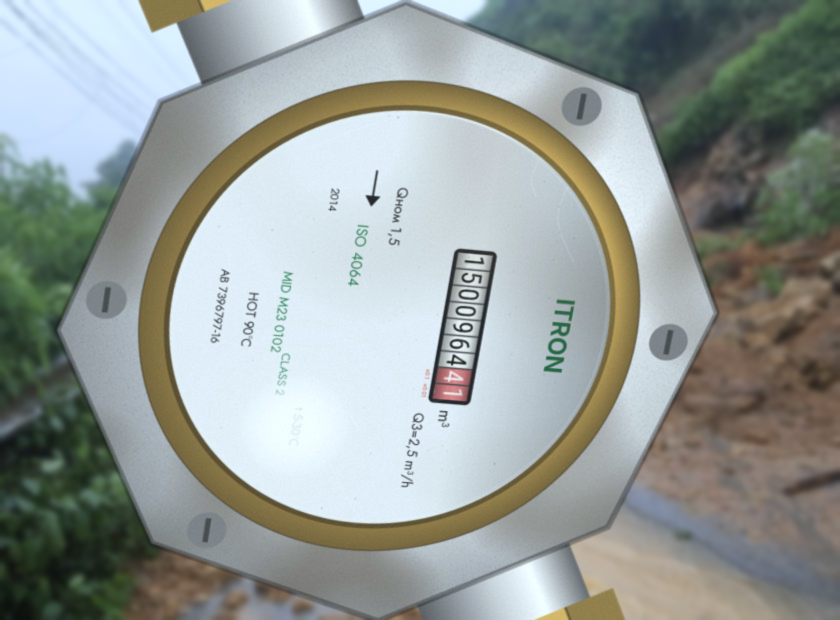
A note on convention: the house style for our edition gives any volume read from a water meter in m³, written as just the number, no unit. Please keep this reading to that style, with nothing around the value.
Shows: 1500964.41
